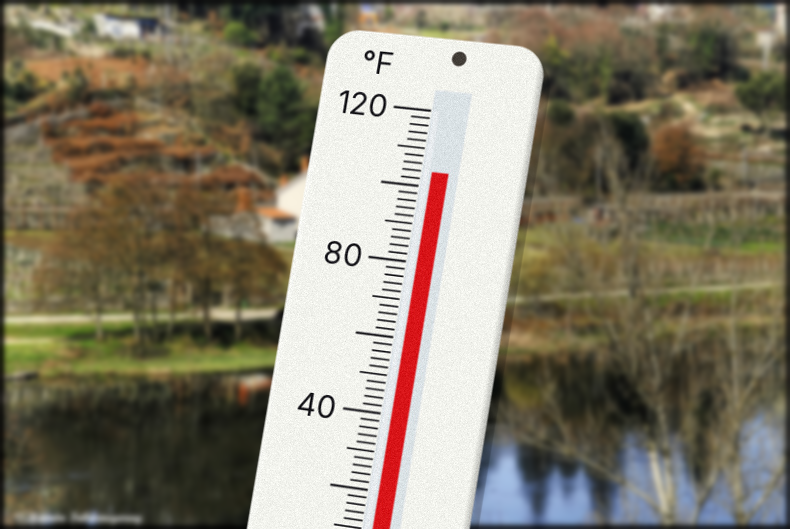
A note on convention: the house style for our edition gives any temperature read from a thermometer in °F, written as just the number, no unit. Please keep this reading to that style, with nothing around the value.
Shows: 104
